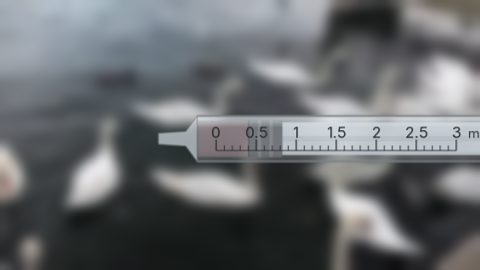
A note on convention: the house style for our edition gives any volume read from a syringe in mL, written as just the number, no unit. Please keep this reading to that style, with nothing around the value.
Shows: 0.4
